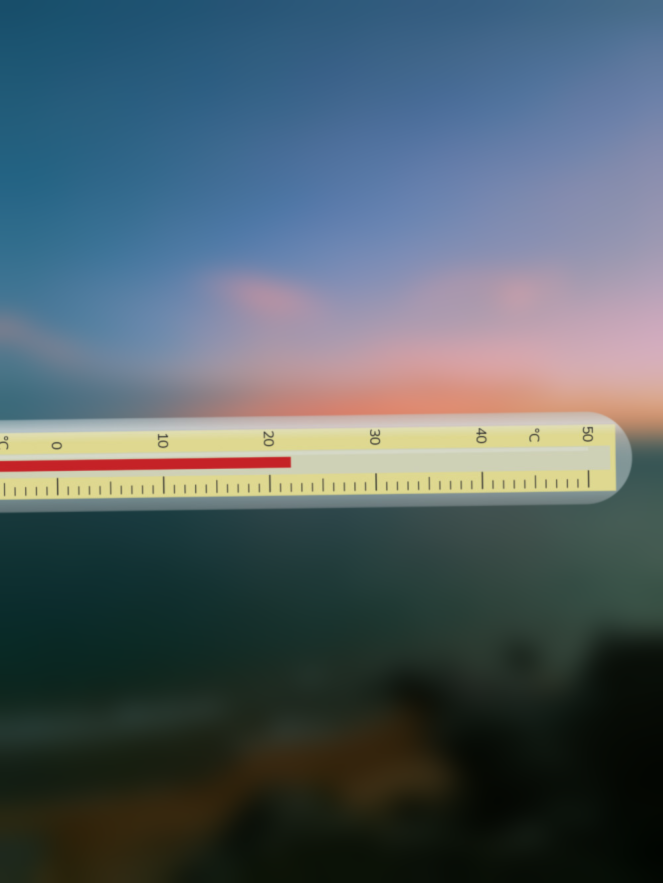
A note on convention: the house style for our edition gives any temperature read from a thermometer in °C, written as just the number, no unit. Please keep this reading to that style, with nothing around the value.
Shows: 22
